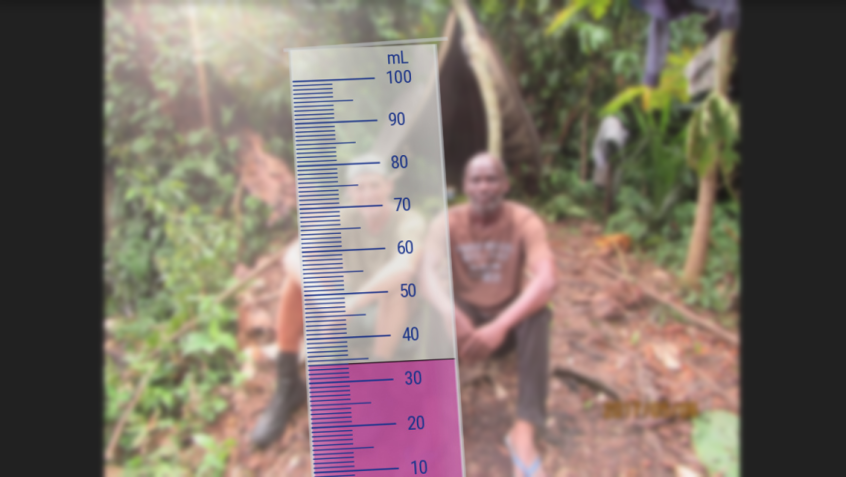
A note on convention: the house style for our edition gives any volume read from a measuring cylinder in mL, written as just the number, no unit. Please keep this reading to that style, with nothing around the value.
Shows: 34
